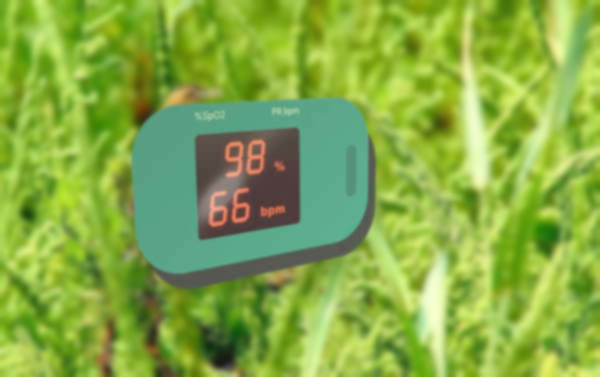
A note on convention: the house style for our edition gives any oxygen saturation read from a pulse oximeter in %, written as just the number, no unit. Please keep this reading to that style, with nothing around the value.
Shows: 98
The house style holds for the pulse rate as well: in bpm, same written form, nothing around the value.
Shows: 66
